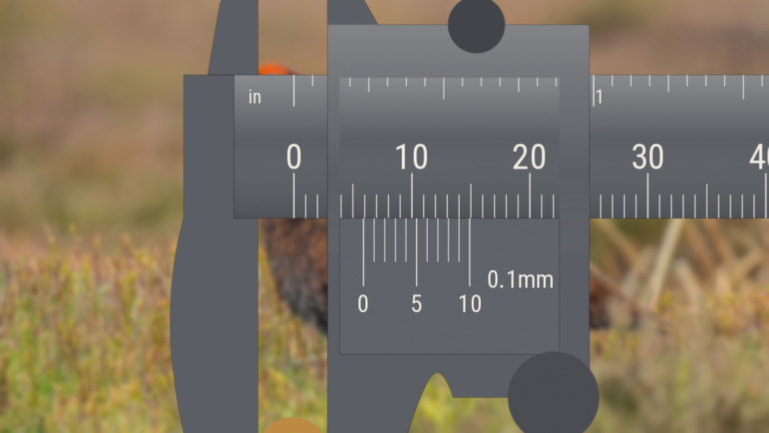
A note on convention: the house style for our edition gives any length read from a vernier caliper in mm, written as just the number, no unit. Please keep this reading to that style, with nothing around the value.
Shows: 5.9
